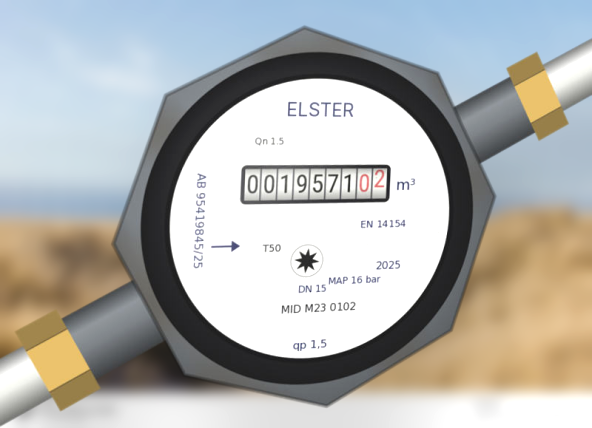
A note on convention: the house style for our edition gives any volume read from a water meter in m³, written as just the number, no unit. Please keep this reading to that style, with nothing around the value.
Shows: 19571.02
